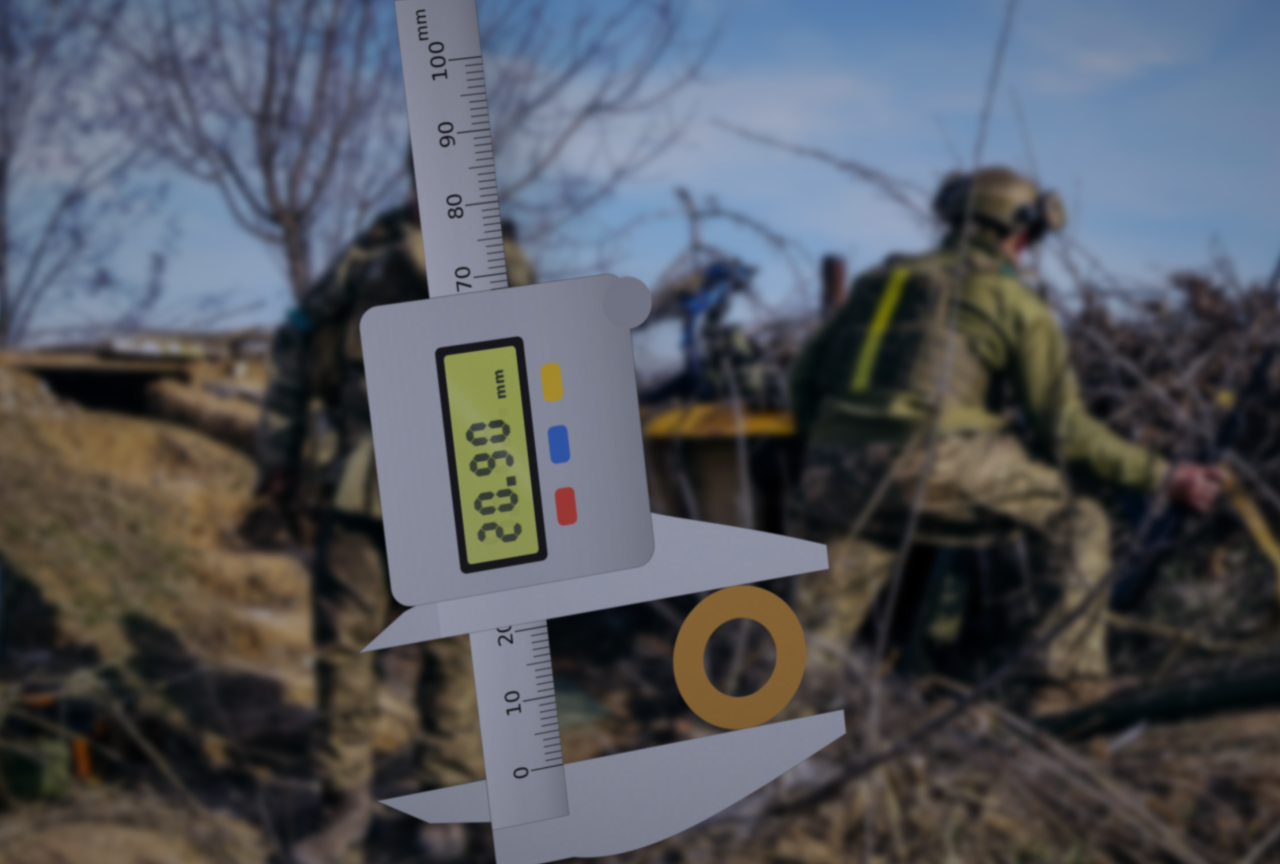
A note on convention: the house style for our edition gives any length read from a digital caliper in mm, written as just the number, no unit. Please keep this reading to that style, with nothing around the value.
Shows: 20.90
